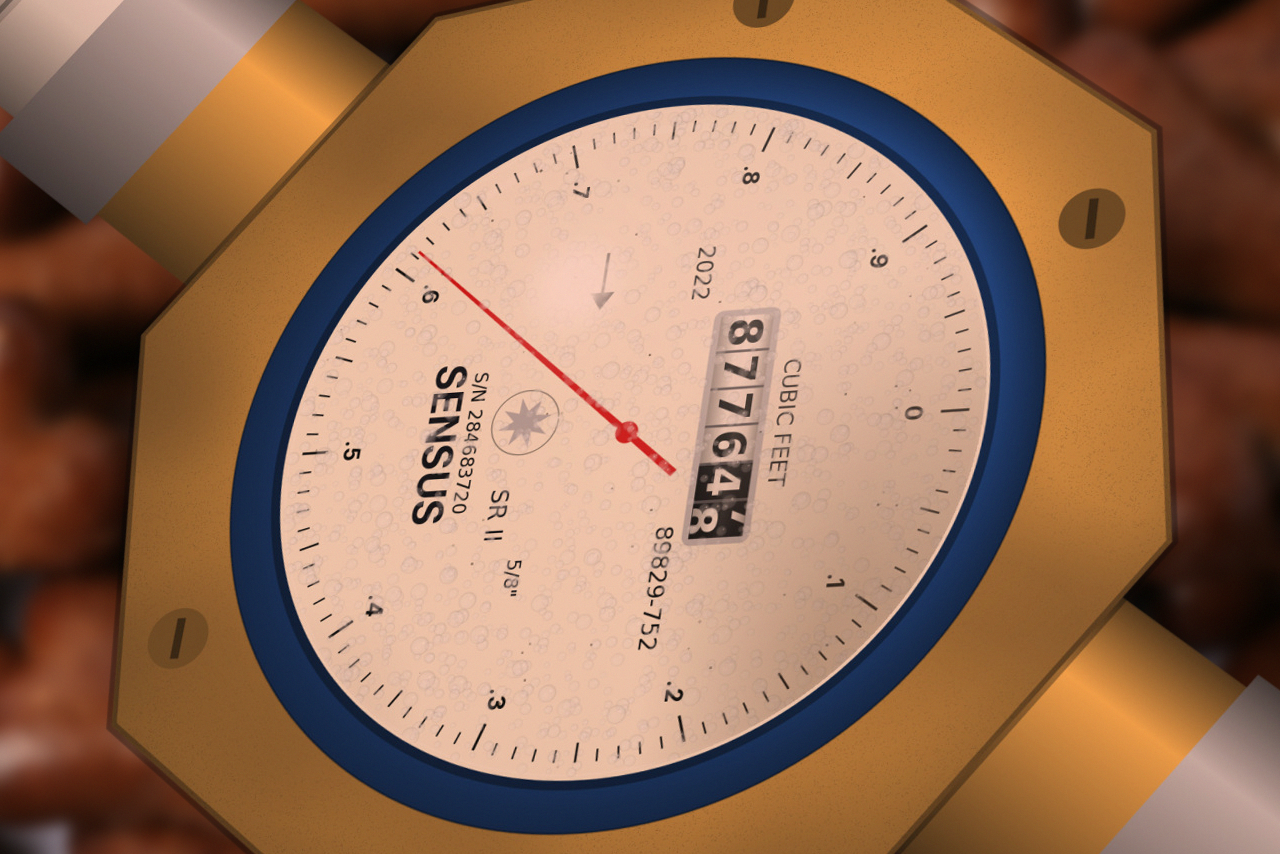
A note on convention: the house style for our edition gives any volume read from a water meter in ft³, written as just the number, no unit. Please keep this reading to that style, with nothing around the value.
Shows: 877647.61
